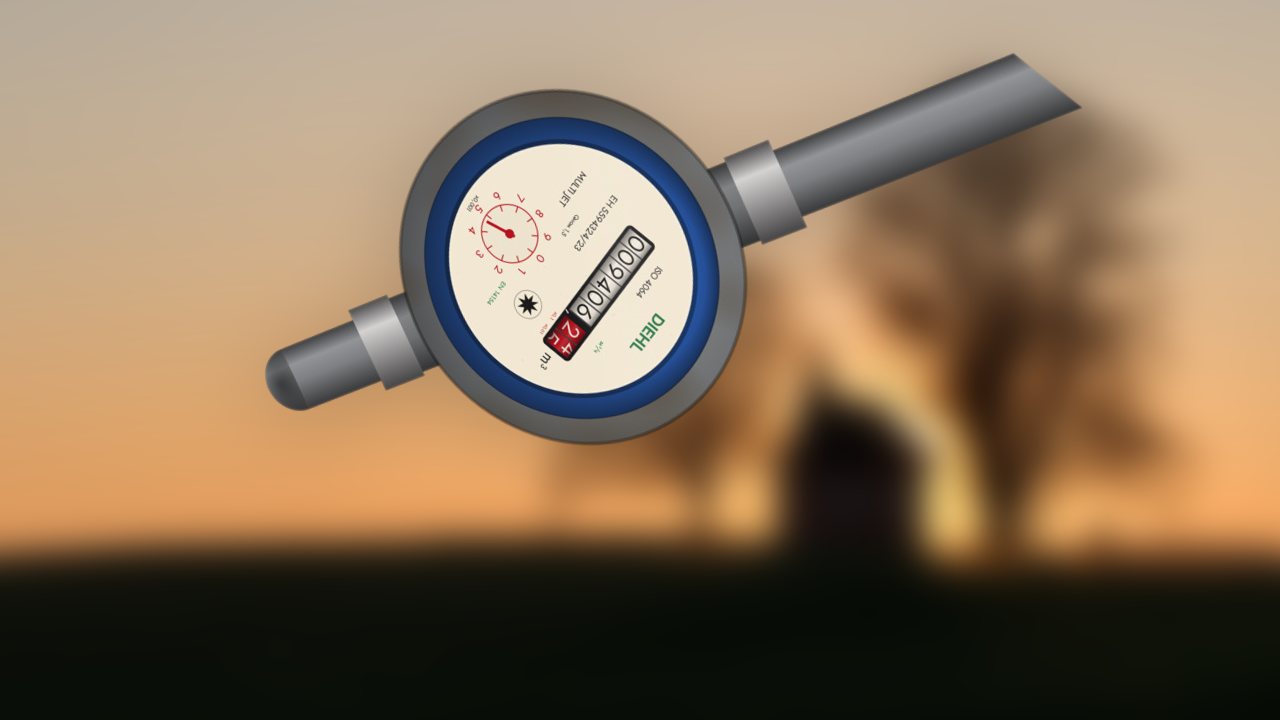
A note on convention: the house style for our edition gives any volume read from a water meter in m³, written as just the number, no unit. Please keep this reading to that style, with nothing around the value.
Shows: 9406.244
